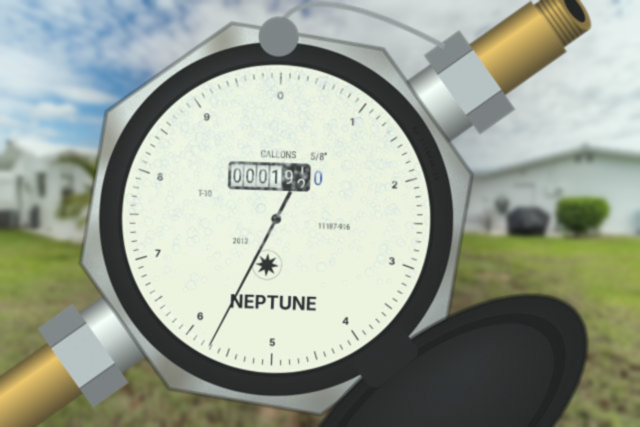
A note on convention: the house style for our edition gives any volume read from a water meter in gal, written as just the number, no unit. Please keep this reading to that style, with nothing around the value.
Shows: 1915.7
